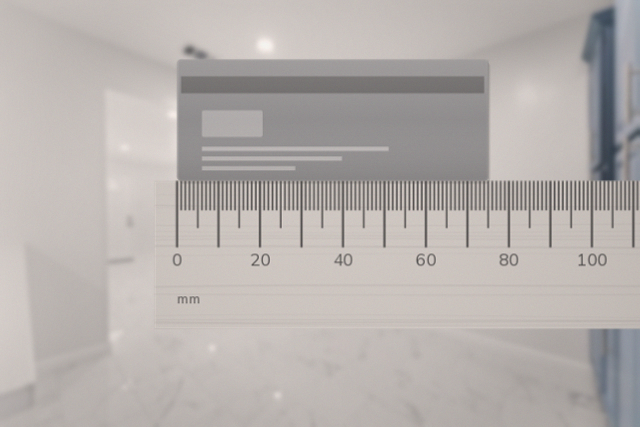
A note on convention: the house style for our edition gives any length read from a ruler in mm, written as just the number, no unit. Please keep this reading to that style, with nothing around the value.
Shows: 75
